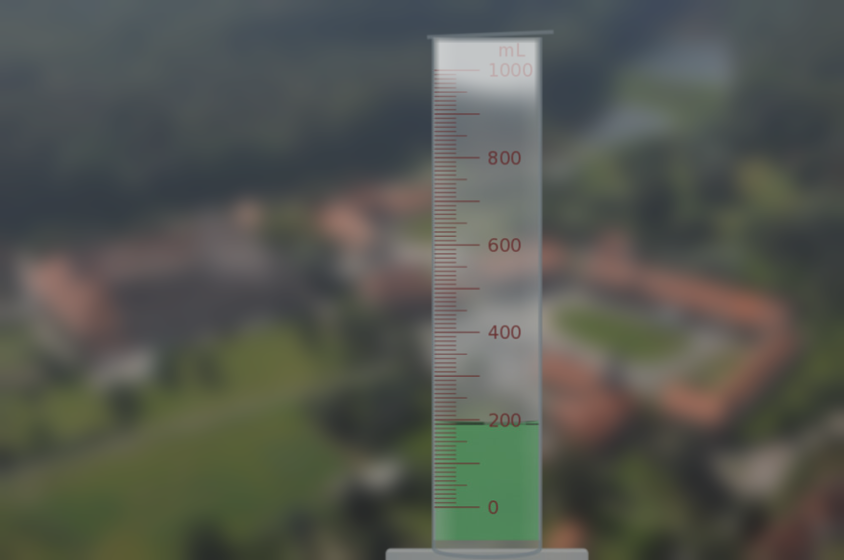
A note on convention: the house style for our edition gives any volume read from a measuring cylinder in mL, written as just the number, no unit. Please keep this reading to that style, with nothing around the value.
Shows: 190
